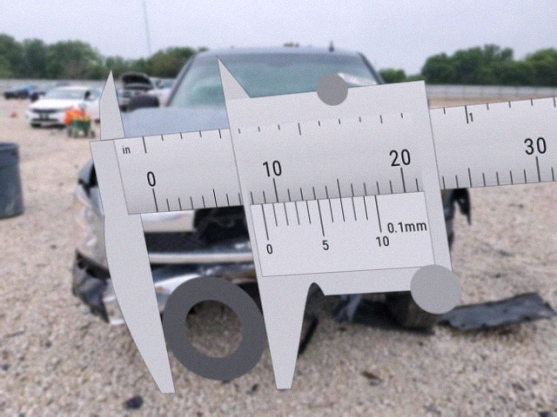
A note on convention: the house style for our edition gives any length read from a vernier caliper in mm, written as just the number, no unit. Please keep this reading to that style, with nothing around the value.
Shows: 8.7
